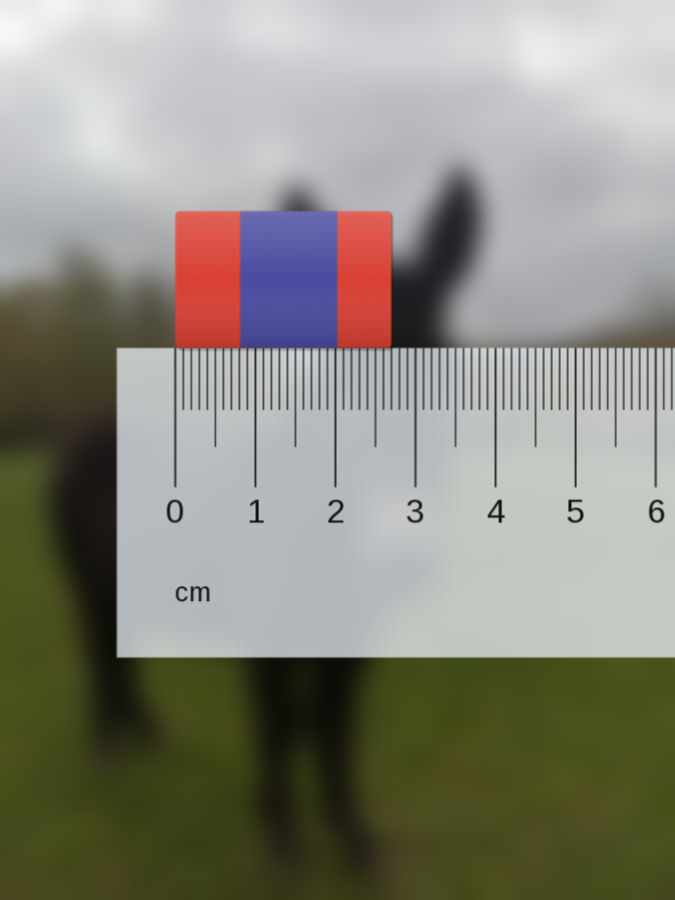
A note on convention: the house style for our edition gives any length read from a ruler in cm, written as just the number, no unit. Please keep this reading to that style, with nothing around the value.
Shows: 2.7
